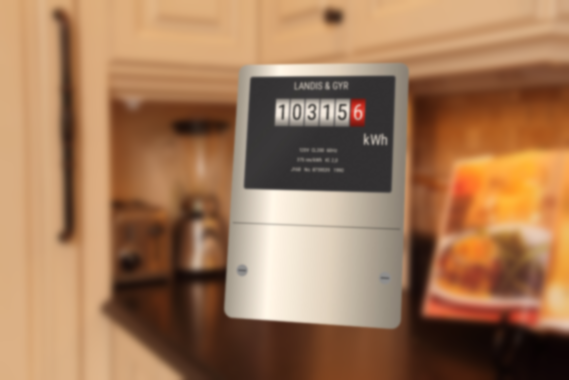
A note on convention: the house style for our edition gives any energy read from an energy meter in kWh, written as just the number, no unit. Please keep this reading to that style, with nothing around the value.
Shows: 10315.6
